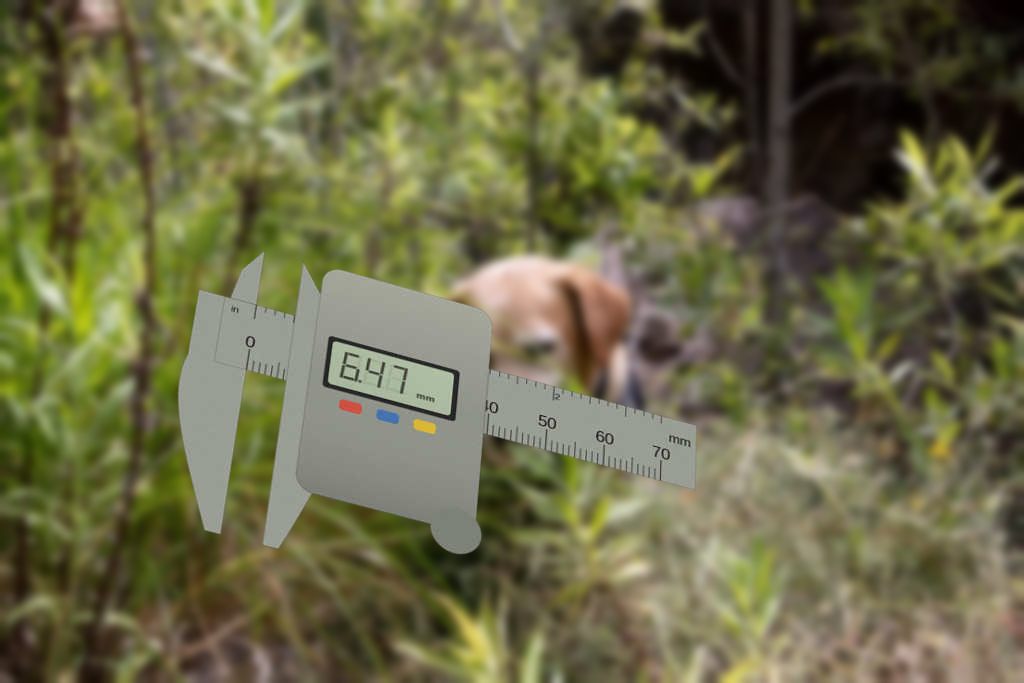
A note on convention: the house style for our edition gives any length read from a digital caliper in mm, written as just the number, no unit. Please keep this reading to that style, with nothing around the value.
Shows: 6.47
